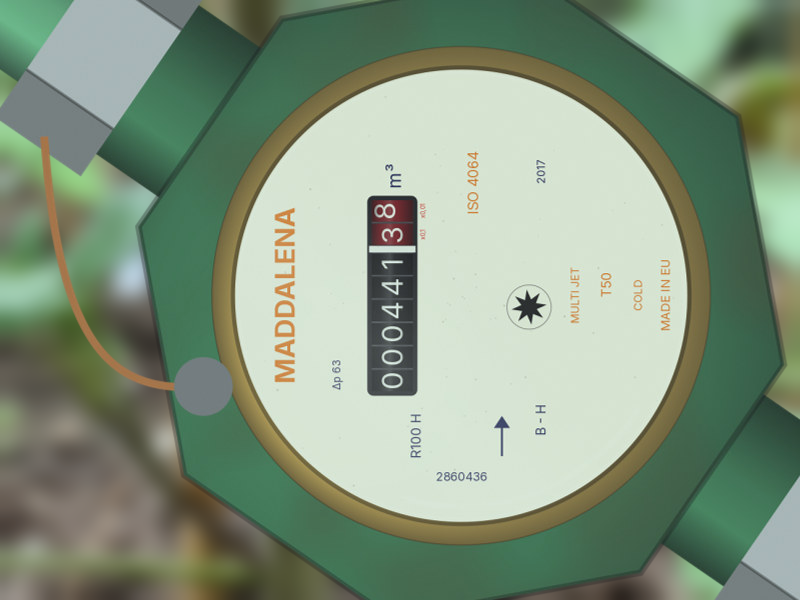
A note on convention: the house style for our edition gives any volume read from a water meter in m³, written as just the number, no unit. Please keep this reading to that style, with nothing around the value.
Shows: 441.38
